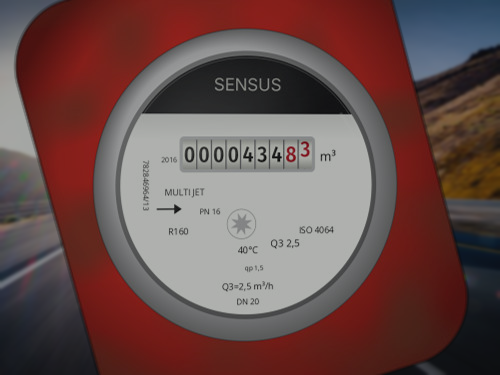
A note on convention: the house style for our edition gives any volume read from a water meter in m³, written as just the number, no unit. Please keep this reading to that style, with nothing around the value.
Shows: 434.83
